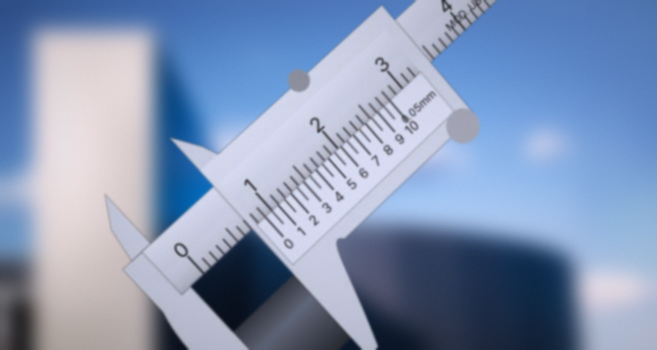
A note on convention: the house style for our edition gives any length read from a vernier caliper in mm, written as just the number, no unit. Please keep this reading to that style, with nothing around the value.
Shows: 9.0
